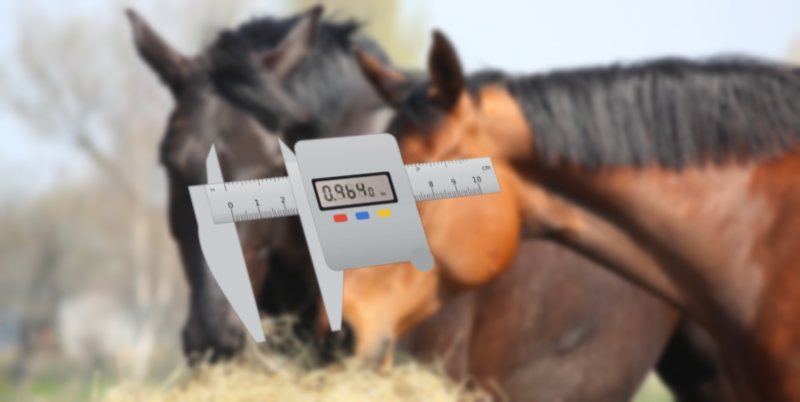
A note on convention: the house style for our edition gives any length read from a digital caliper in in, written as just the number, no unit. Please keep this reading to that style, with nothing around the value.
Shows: 0.9640
